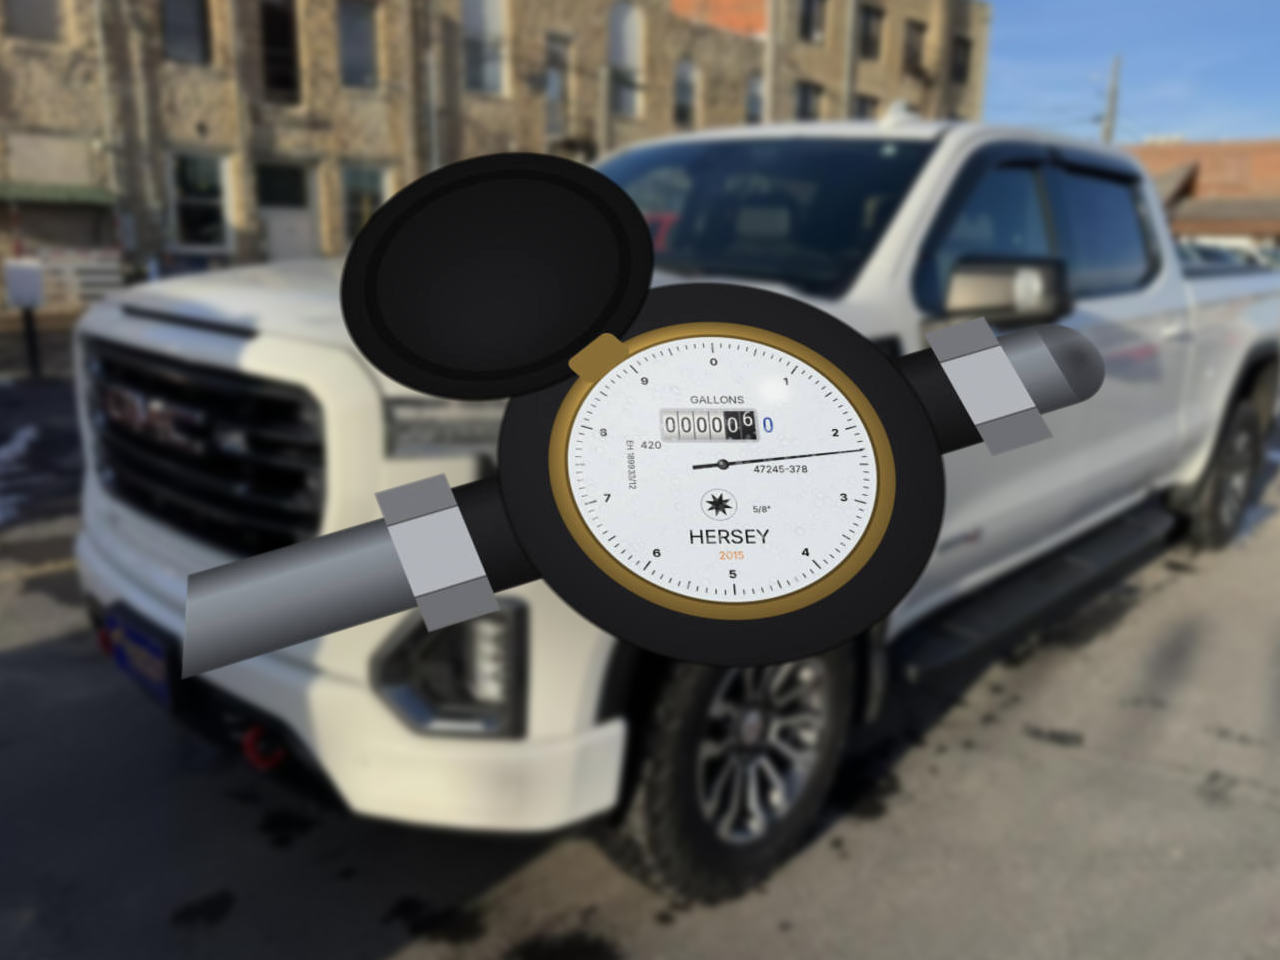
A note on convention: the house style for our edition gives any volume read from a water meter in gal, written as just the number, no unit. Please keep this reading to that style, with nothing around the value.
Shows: 62.3
